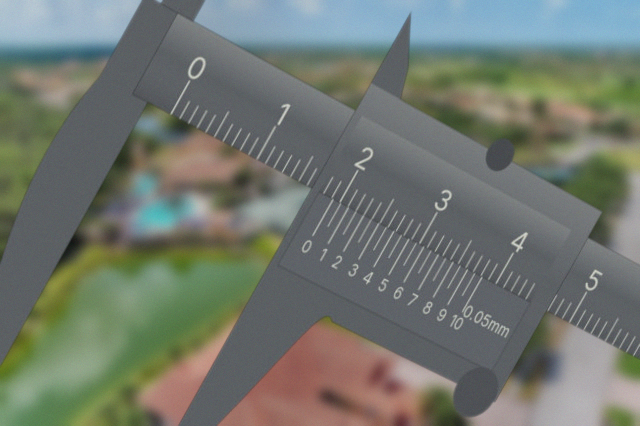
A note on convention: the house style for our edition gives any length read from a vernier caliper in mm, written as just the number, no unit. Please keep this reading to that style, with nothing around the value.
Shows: 19.2
